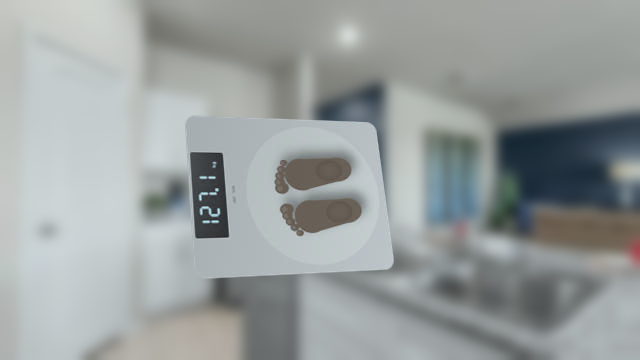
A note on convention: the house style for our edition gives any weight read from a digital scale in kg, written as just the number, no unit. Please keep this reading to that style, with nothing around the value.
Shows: 127.1
